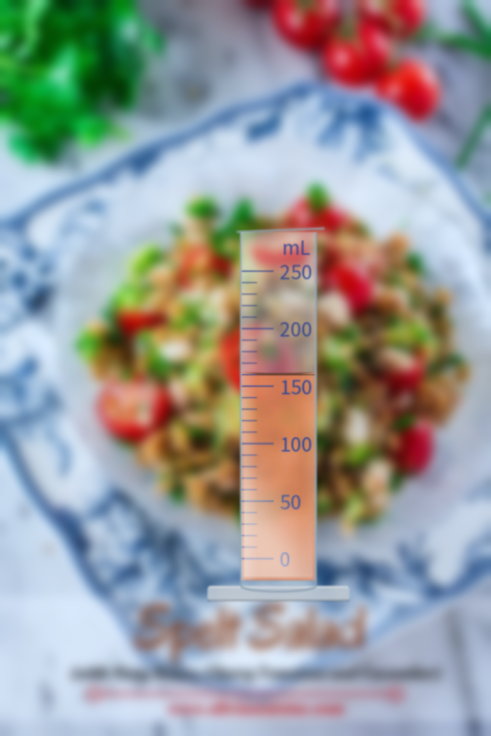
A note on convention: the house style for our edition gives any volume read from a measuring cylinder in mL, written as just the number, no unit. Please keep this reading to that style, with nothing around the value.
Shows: 160
